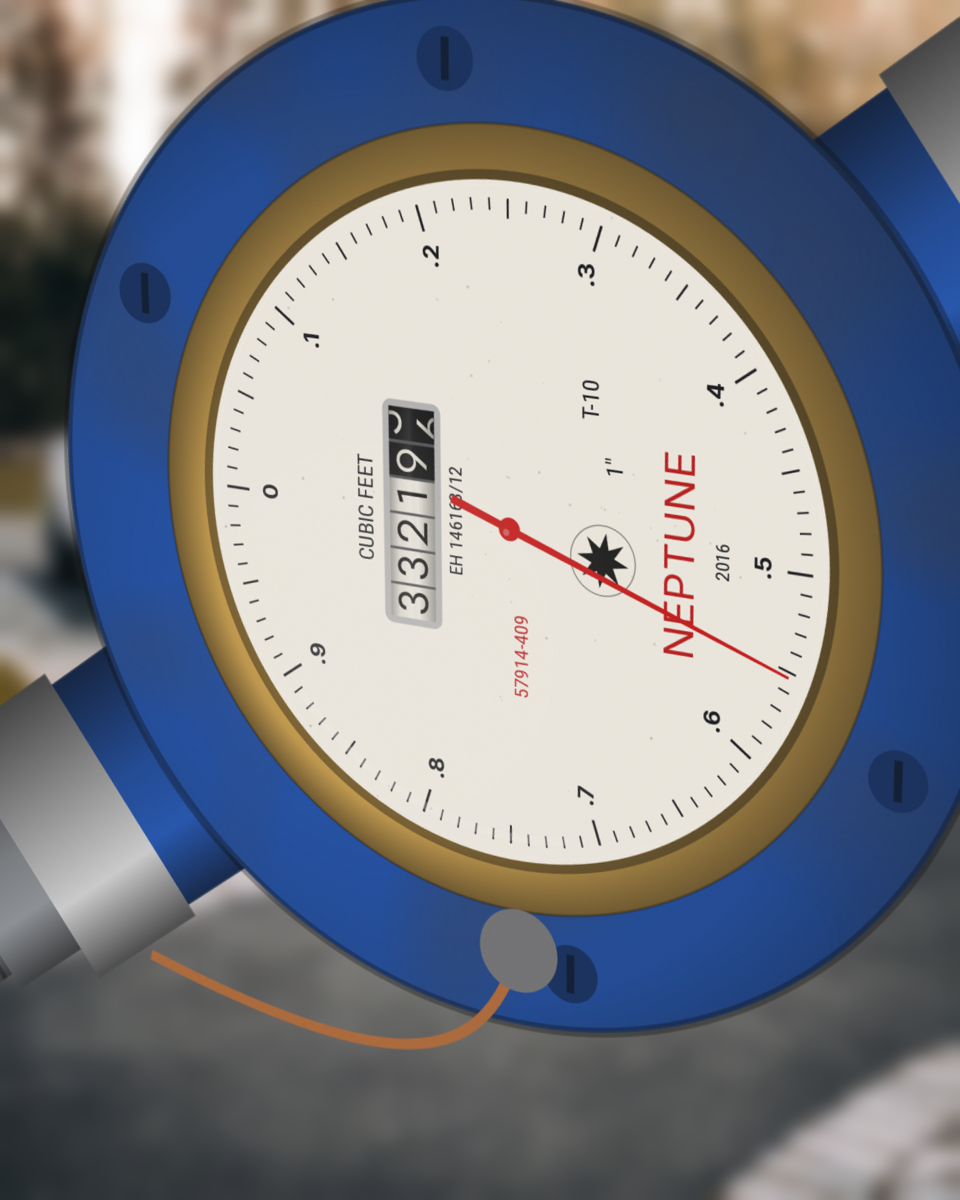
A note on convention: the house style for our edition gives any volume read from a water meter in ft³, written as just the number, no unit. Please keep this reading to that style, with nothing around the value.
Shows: 332195.55
